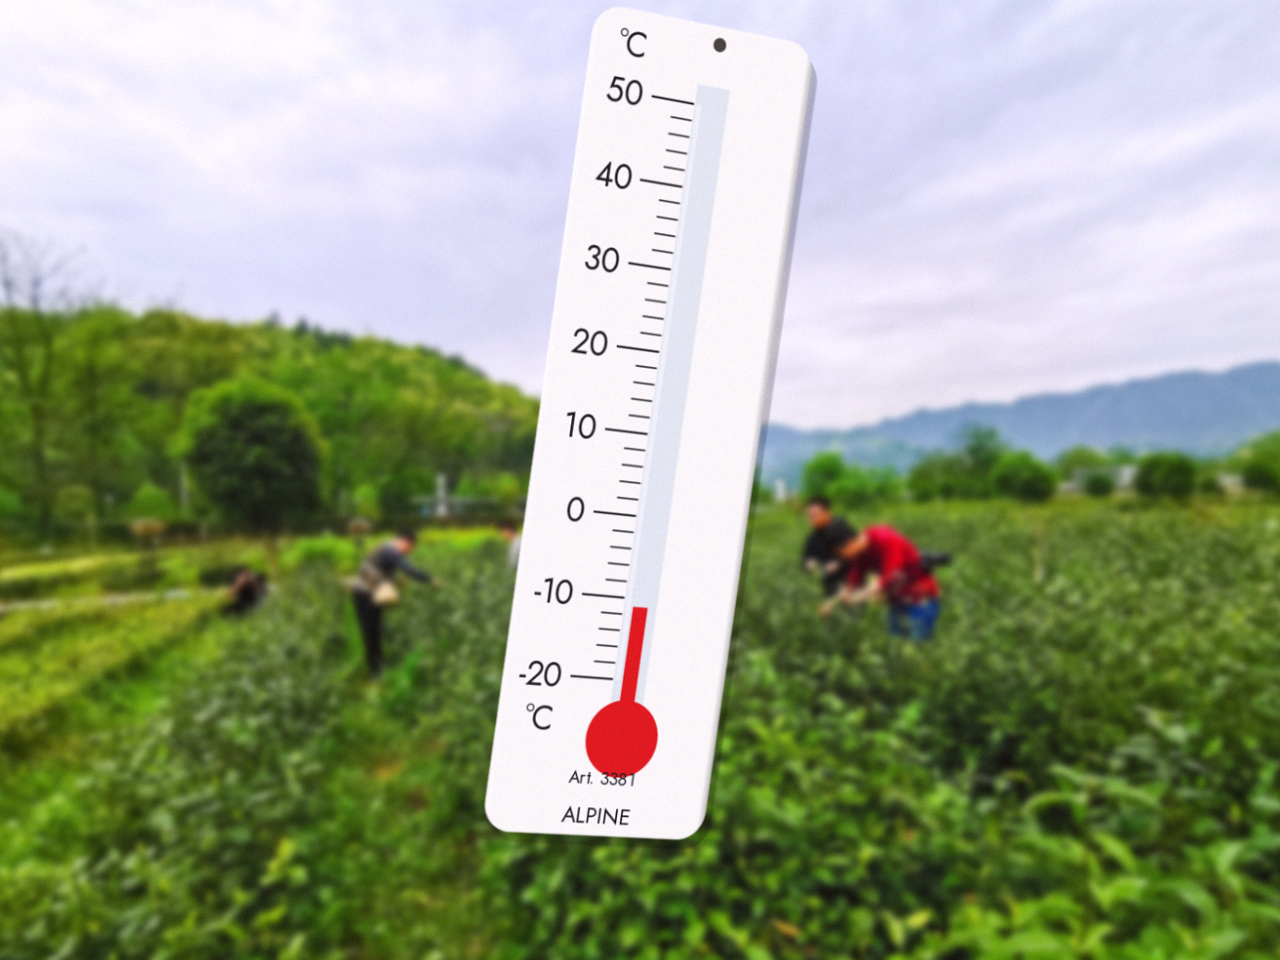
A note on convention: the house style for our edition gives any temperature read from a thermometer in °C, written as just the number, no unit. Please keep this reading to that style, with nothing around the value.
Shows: -11
